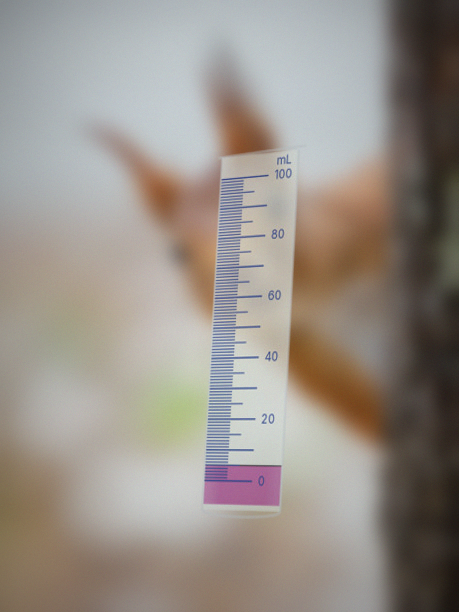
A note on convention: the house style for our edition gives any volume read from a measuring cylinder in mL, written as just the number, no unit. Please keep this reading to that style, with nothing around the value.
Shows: 5
